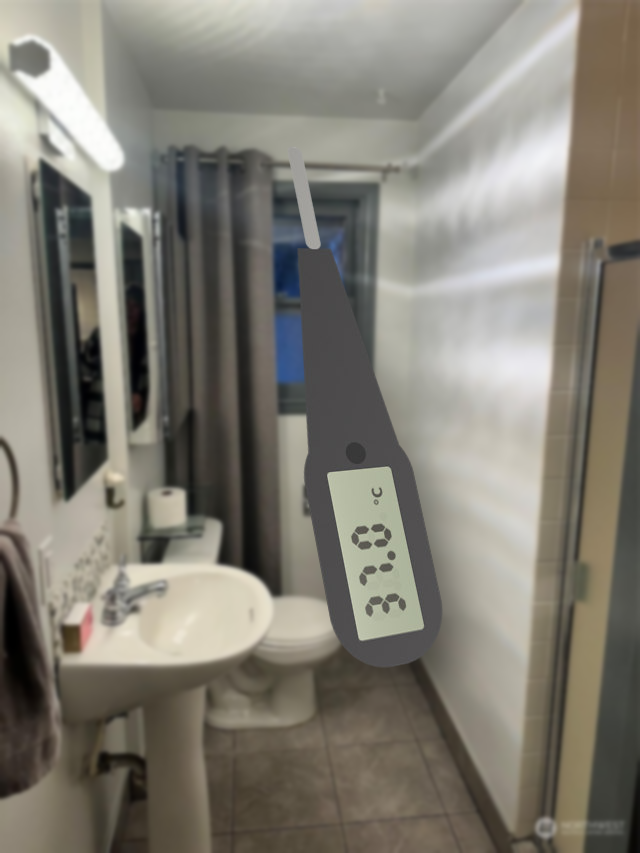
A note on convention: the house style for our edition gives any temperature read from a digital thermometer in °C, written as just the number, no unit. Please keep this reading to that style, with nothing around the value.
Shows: 37.0
